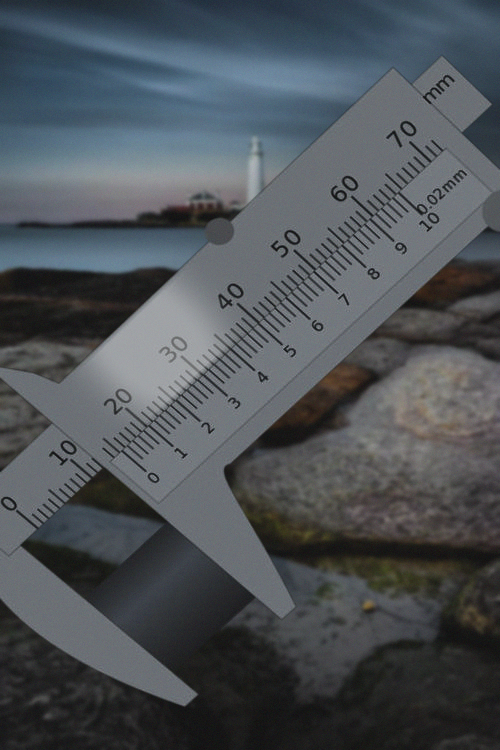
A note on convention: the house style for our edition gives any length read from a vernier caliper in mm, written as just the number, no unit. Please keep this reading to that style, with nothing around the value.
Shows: 15.4
